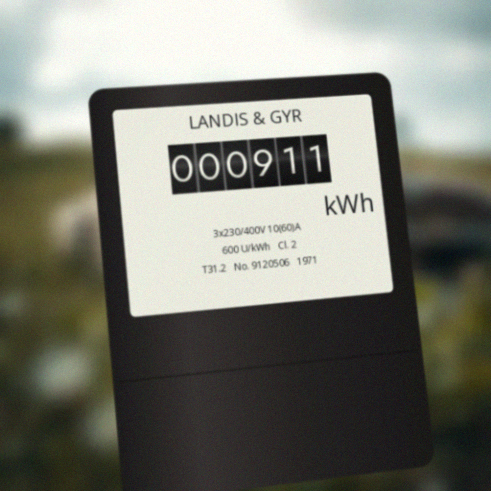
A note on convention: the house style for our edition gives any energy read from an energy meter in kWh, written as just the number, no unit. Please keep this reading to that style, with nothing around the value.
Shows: 911
